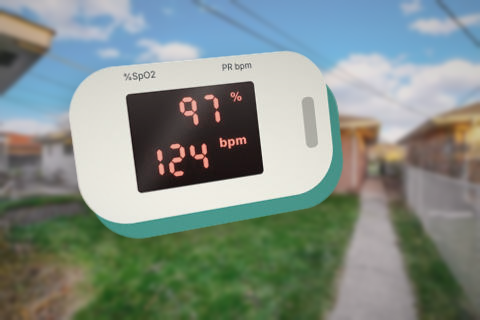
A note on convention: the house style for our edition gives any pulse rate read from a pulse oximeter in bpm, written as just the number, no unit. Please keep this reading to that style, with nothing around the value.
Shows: 124
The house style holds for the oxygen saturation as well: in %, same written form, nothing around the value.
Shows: 97
